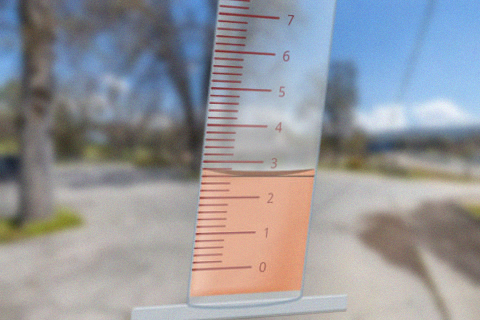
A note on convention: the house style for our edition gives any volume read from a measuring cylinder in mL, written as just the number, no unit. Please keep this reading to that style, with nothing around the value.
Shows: 2.6
